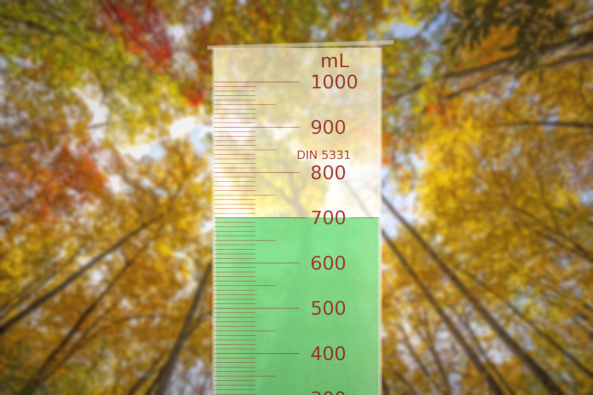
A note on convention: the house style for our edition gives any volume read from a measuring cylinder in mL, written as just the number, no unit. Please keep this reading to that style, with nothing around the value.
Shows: 700
